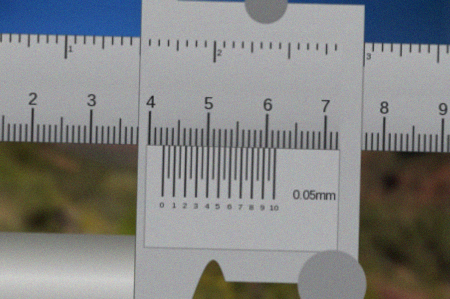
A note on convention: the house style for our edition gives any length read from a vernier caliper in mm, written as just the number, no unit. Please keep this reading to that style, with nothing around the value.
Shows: 42.5
